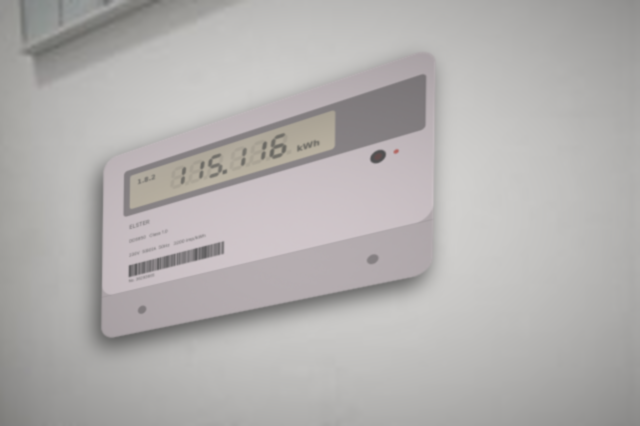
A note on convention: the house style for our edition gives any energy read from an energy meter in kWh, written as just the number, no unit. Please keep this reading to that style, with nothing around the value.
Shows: 115.116
